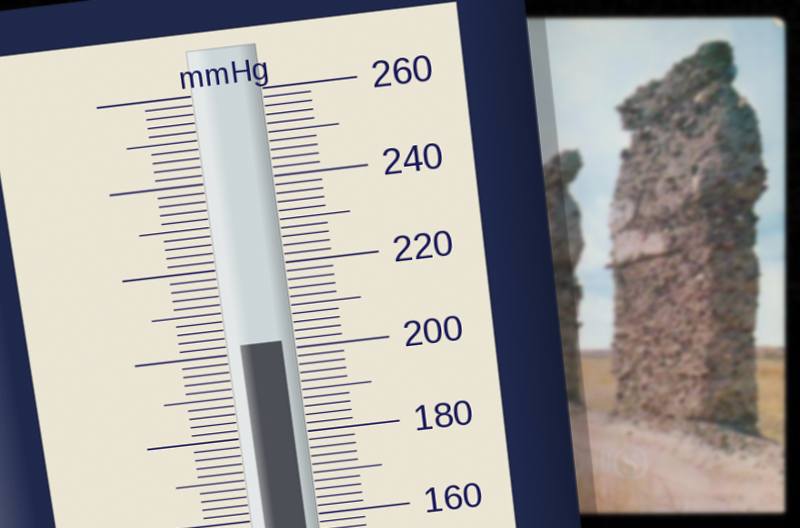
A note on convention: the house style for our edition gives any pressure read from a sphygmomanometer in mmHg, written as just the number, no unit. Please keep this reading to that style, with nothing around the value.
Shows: 202
